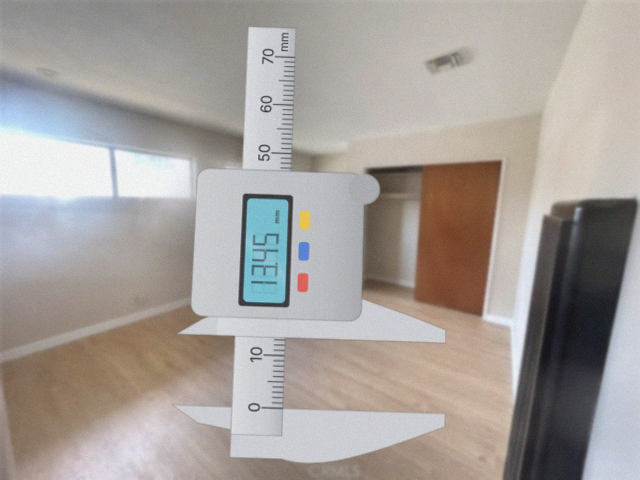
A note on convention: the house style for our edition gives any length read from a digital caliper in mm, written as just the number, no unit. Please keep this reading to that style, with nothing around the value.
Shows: 13.45
